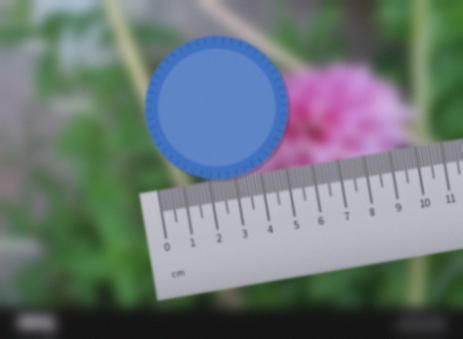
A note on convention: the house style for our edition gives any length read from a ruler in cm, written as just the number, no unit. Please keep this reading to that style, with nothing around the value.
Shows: 5.5
